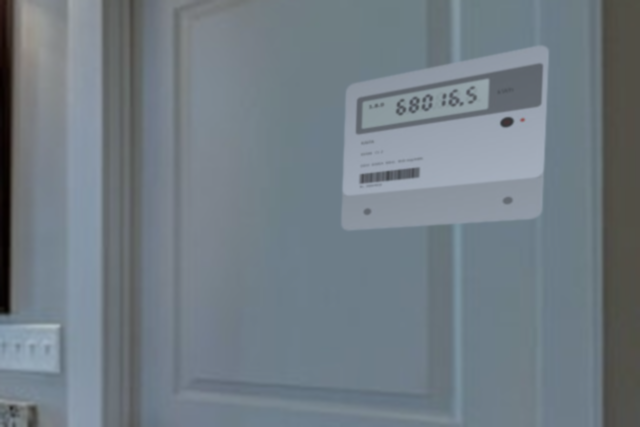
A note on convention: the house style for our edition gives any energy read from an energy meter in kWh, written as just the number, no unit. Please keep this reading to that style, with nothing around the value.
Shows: 68016.5
